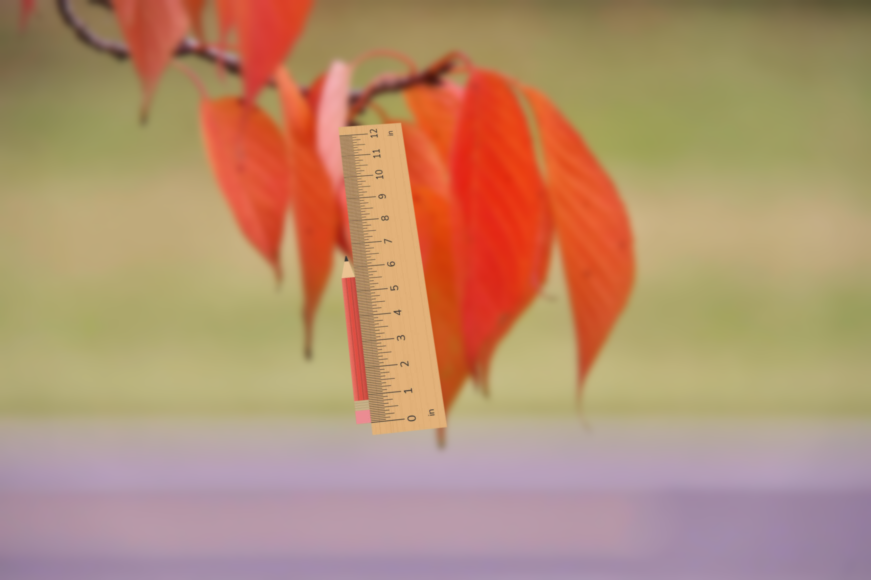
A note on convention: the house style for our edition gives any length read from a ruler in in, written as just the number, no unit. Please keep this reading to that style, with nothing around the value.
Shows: 6.5
